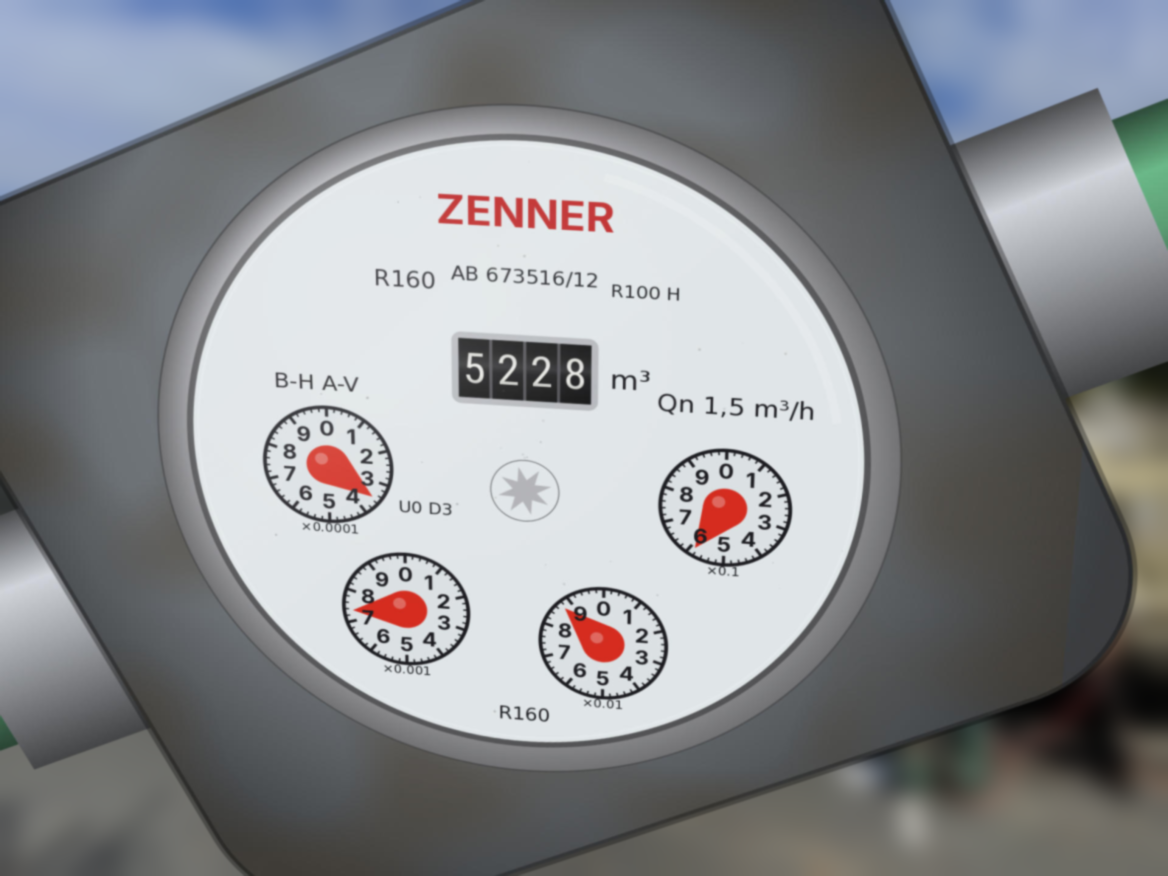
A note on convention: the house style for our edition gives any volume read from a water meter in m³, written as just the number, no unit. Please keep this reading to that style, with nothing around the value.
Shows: 5228.5873
